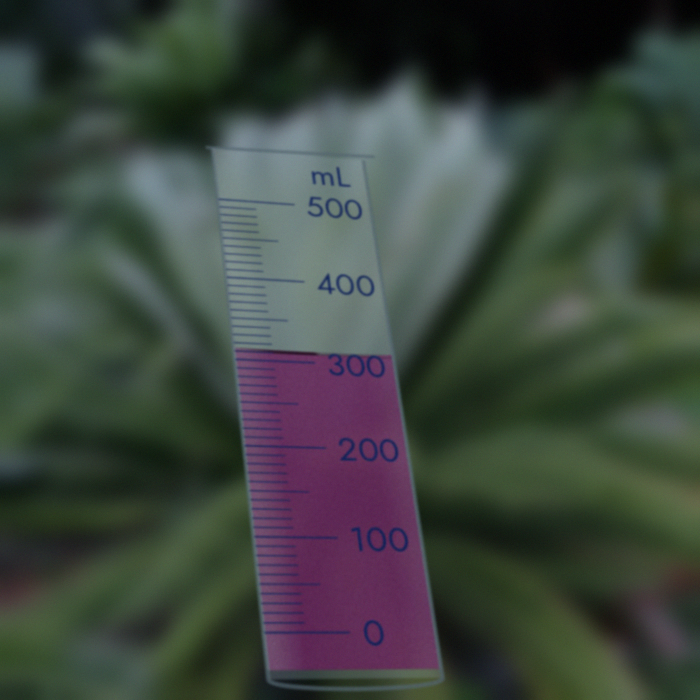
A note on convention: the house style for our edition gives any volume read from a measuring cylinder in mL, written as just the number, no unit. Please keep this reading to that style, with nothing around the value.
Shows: 310
